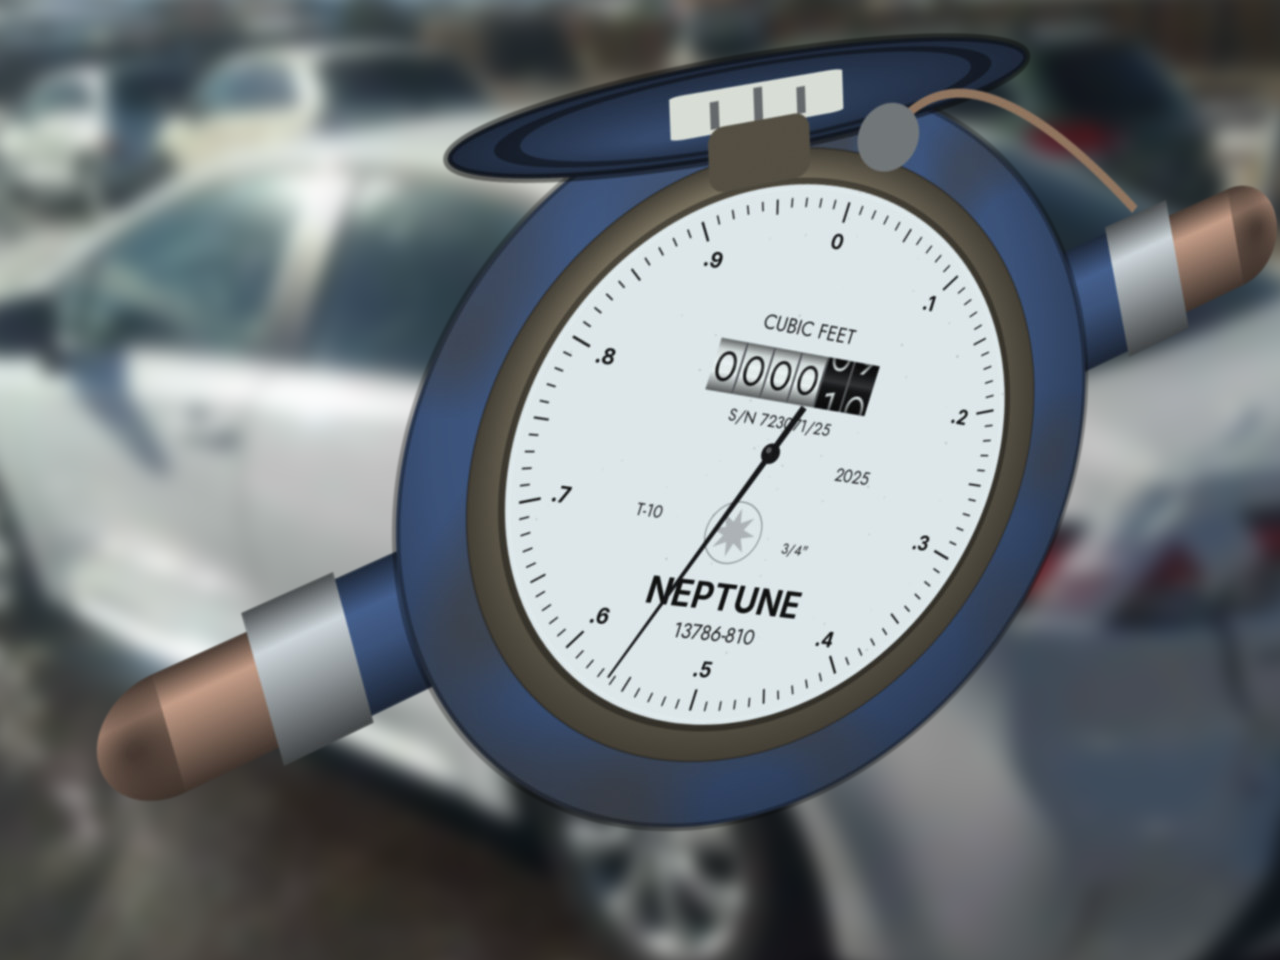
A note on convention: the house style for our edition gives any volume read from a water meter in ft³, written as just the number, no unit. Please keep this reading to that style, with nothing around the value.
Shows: 9.56
